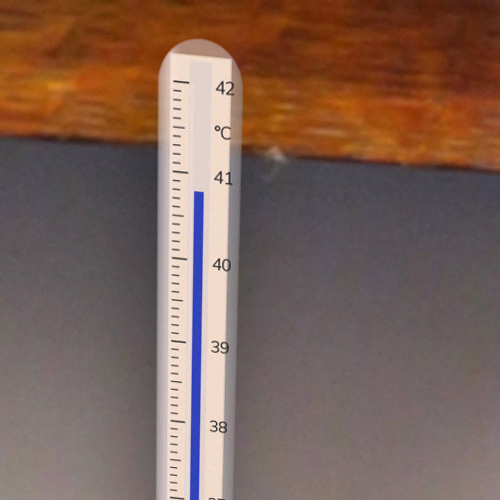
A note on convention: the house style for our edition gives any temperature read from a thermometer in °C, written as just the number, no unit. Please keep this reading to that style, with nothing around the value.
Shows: 40.8
